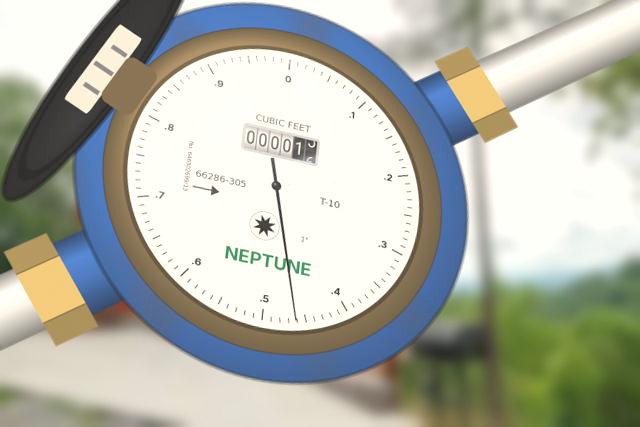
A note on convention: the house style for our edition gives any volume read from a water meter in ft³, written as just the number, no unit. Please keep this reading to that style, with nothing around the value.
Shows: 15.46
